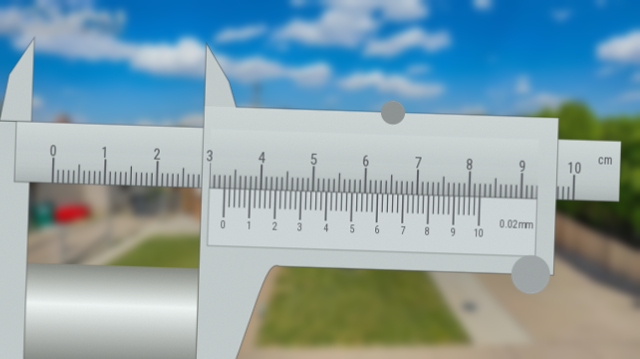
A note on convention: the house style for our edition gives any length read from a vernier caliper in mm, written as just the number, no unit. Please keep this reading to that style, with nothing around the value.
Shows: 33.0
